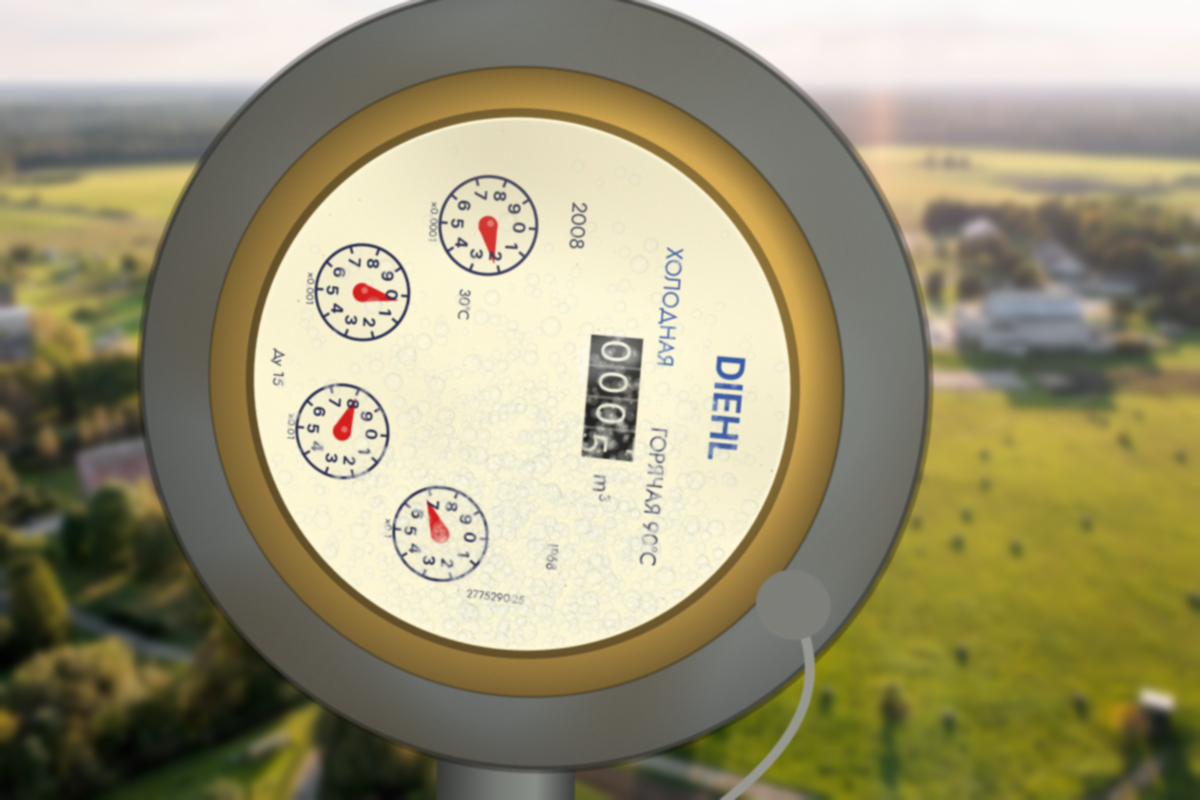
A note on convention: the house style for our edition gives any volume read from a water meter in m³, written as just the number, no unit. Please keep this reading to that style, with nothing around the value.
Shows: 4.6802
